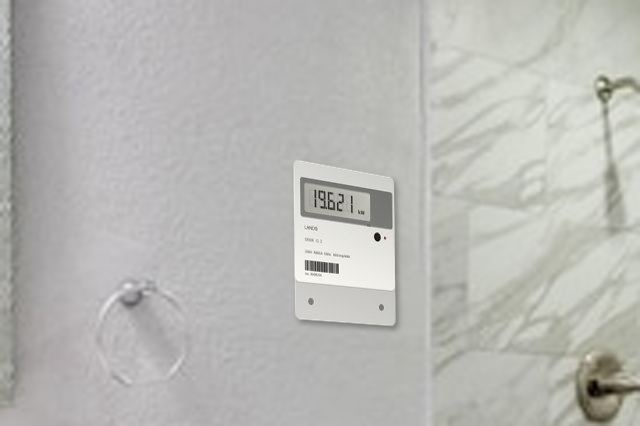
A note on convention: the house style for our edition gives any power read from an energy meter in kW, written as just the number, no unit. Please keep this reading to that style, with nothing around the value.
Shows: 19.621
